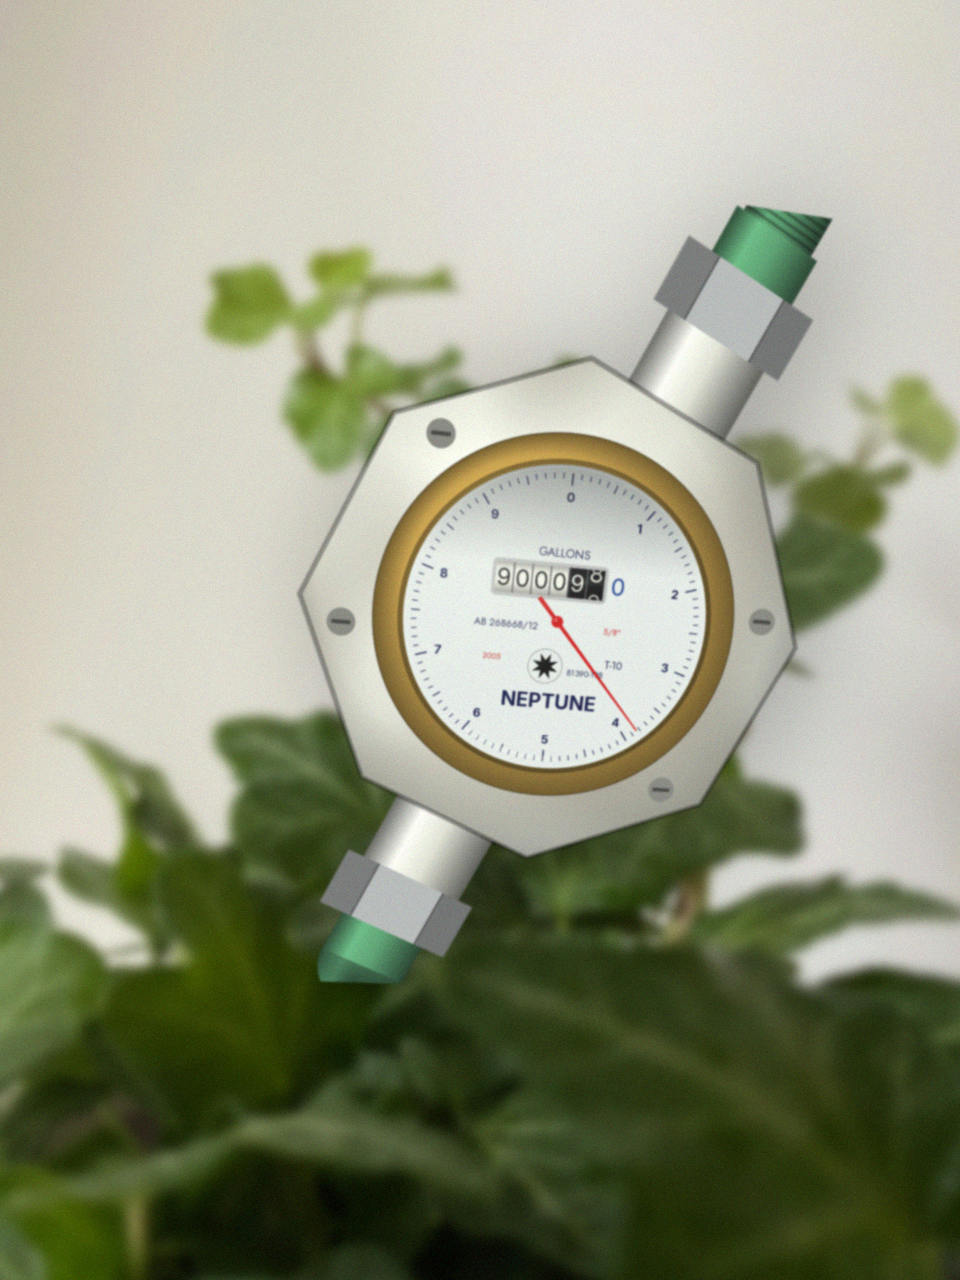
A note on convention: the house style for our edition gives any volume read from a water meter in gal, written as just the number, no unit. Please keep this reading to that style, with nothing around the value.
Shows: 9000983.8
